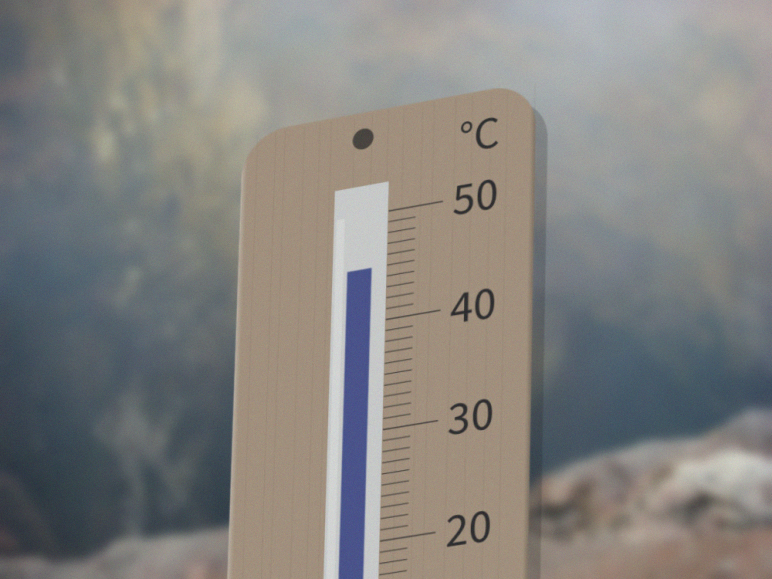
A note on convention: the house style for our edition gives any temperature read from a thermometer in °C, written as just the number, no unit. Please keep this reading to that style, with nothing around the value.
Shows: 45
